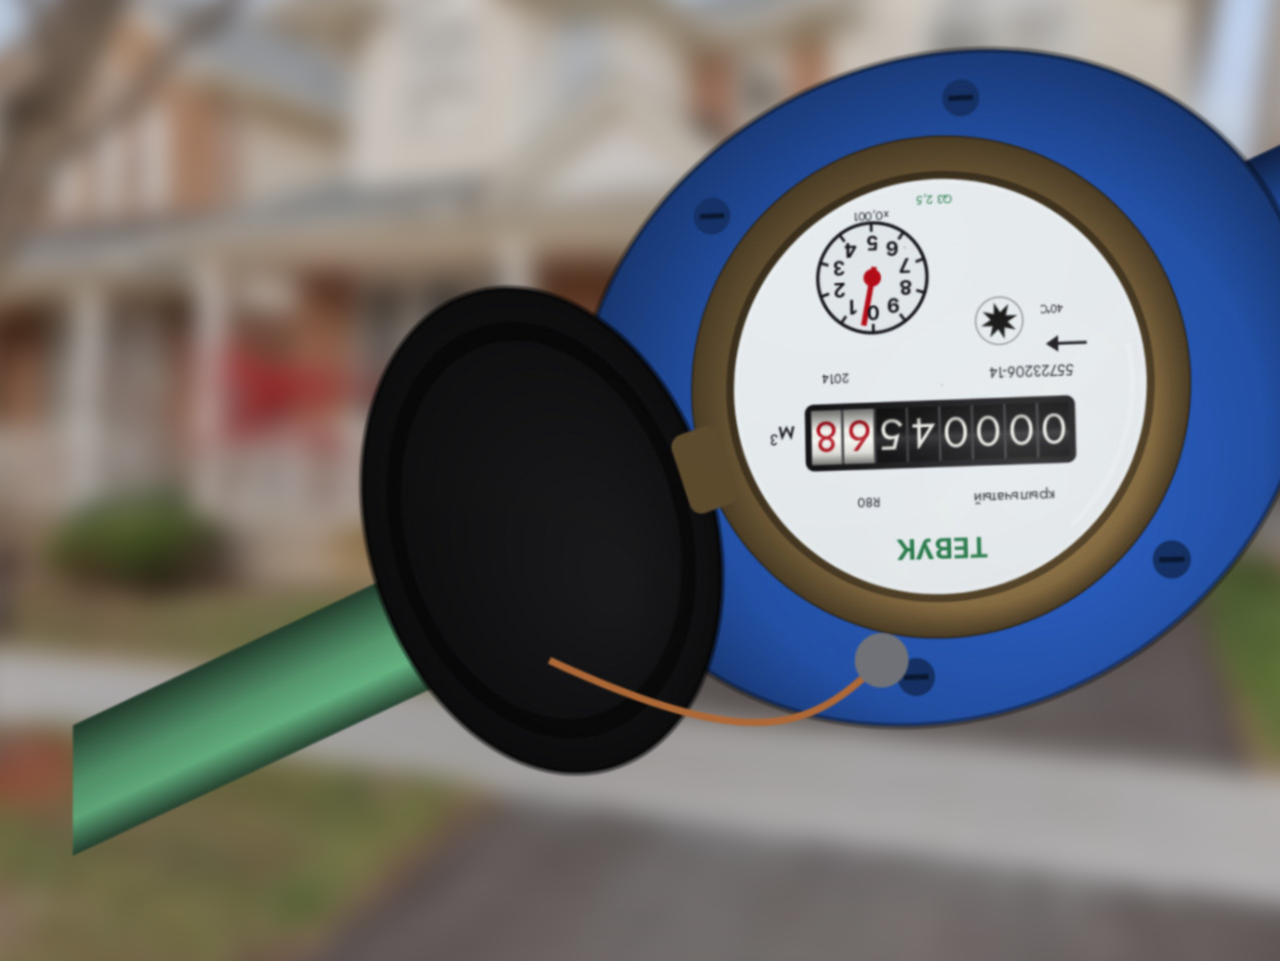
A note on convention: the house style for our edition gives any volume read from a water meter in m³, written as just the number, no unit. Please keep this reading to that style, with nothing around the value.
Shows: 45.680
